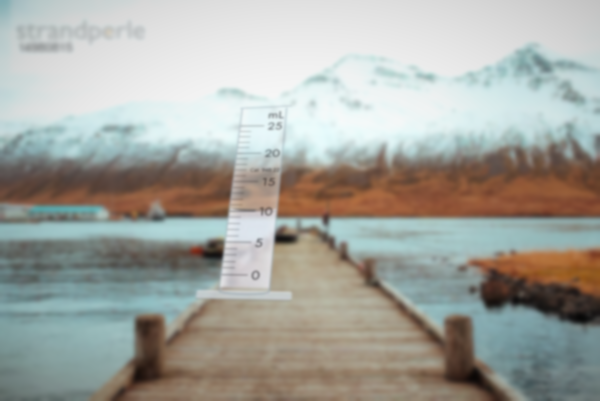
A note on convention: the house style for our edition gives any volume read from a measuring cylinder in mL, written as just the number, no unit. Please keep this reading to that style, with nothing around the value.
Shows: 10
